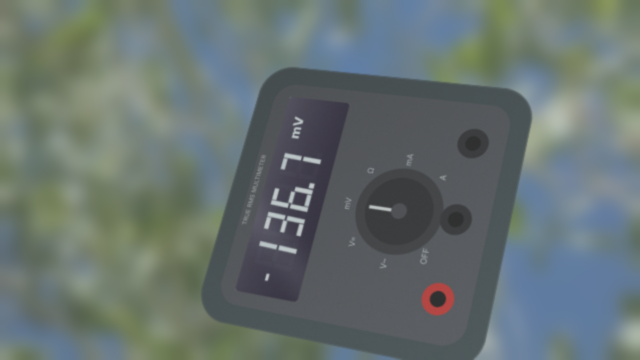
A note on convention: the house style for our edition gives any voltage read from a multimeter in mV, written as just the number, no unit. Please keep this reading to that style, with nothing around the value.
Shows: -136.7
